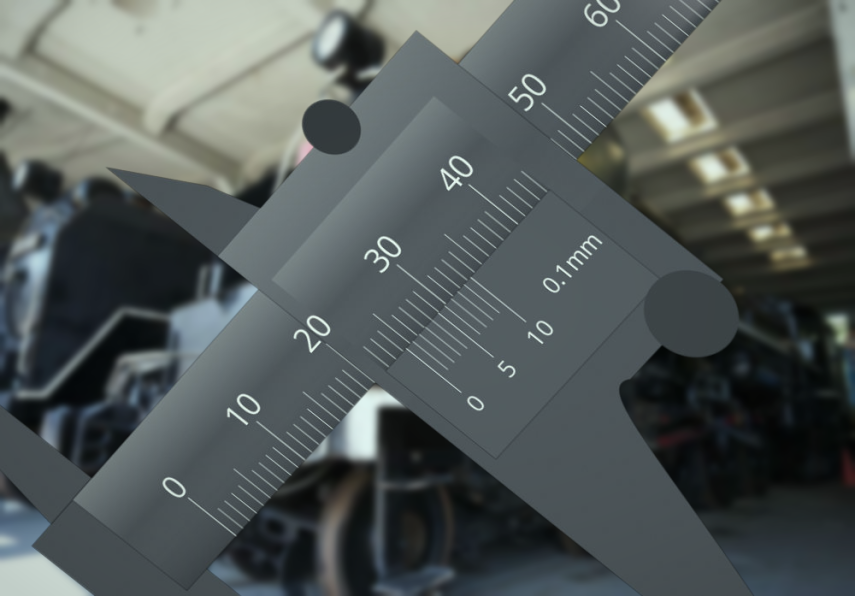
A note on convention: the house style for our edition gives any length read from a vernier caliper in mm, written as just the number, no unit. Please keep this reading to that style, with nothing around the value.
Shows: 24.4
